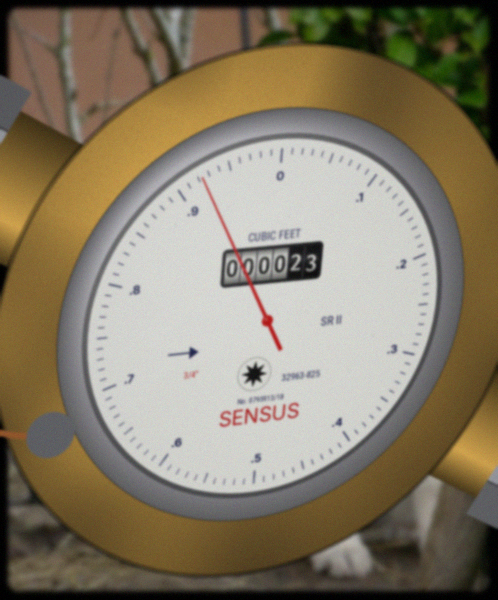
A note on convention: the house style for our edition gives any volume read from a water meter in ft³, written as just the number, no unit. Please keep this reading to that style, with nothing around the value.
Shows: 22.92
